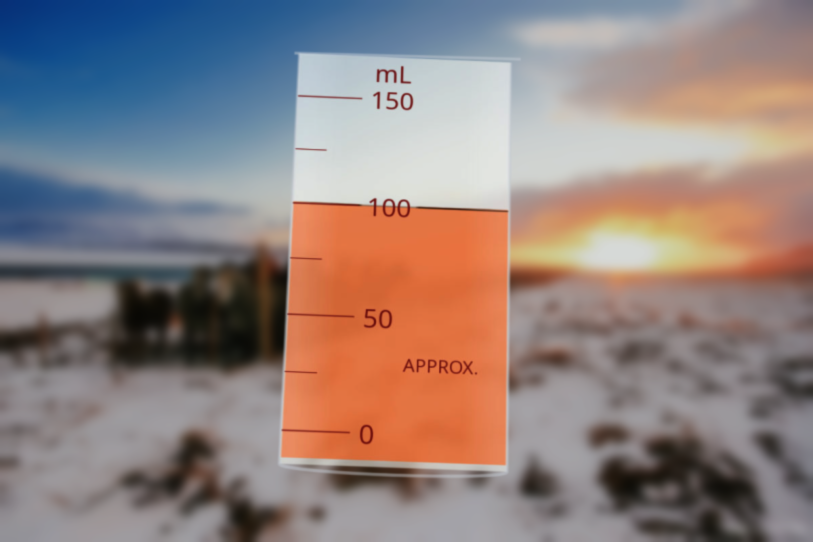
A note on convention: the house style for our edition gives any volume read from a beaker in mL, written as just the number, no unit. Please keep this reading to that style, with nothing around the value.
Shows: 100
